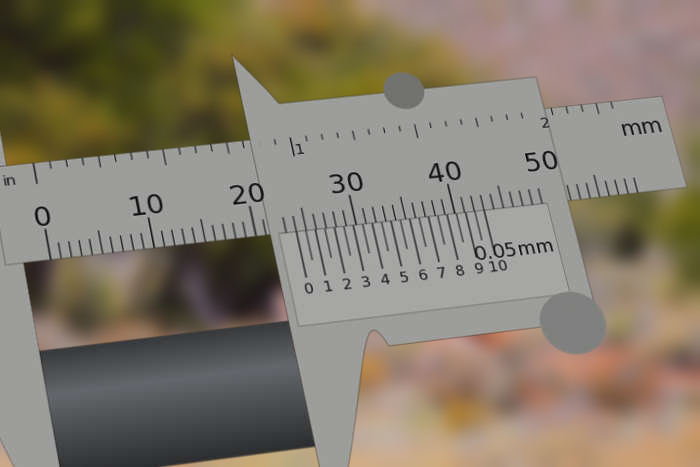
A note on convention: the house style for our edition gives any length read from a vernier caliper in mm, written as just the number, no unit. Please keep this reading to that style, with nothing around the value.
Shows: 24.0
